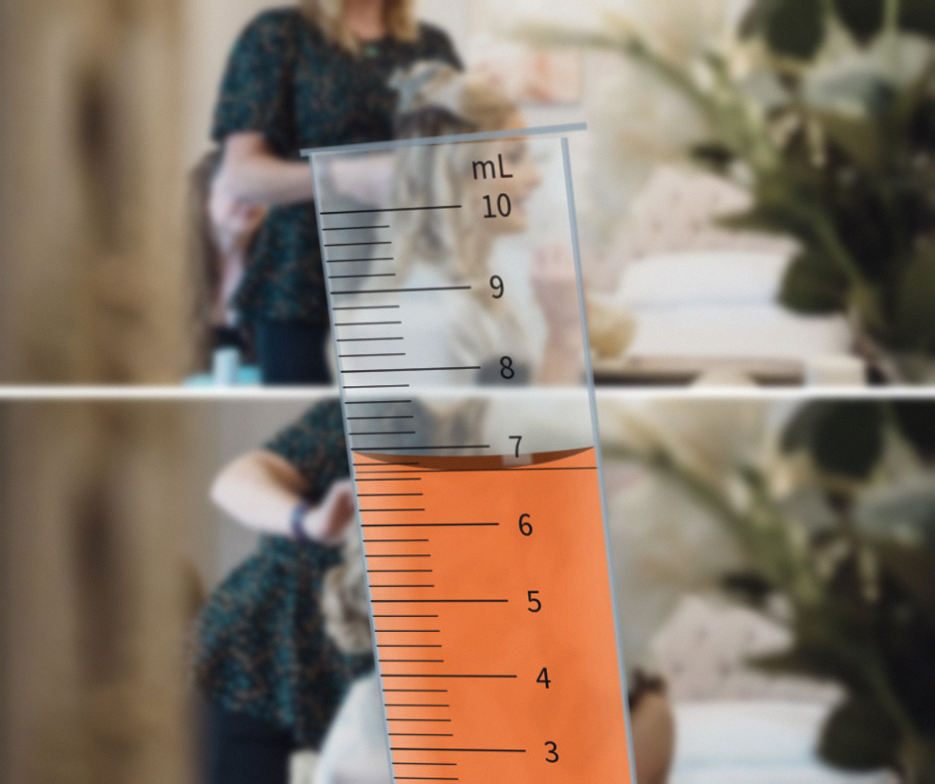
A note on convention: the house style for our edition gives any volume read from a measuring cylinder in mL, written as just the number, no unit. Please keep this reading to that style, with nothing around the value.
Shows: 6.7
